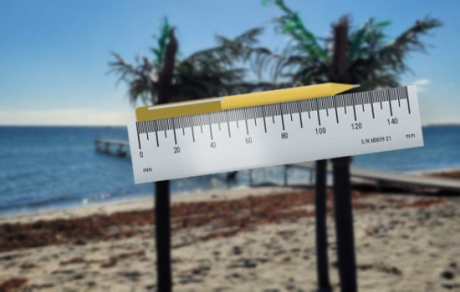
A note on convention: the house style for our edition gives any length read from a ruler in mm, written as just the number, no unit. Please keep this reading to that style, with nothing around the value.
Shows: 125
